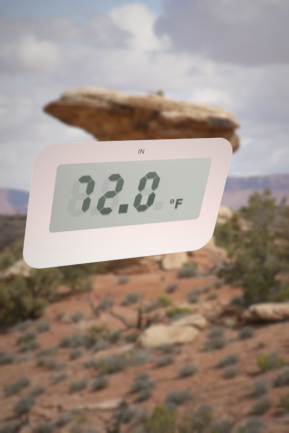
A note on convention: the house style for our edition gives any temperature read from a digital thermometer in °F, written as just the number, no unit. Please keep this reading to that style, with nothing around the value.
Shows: 72.0
